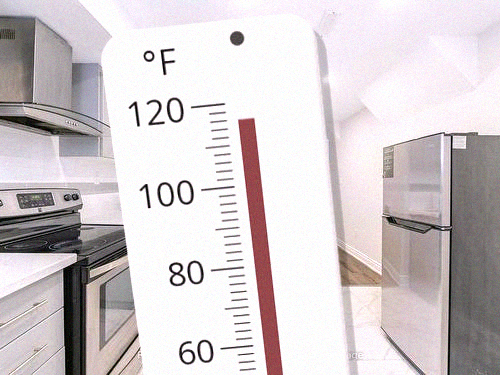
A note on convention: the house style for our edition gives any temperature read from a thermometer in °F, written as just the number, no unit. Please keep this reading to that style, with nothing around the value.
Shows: 116
